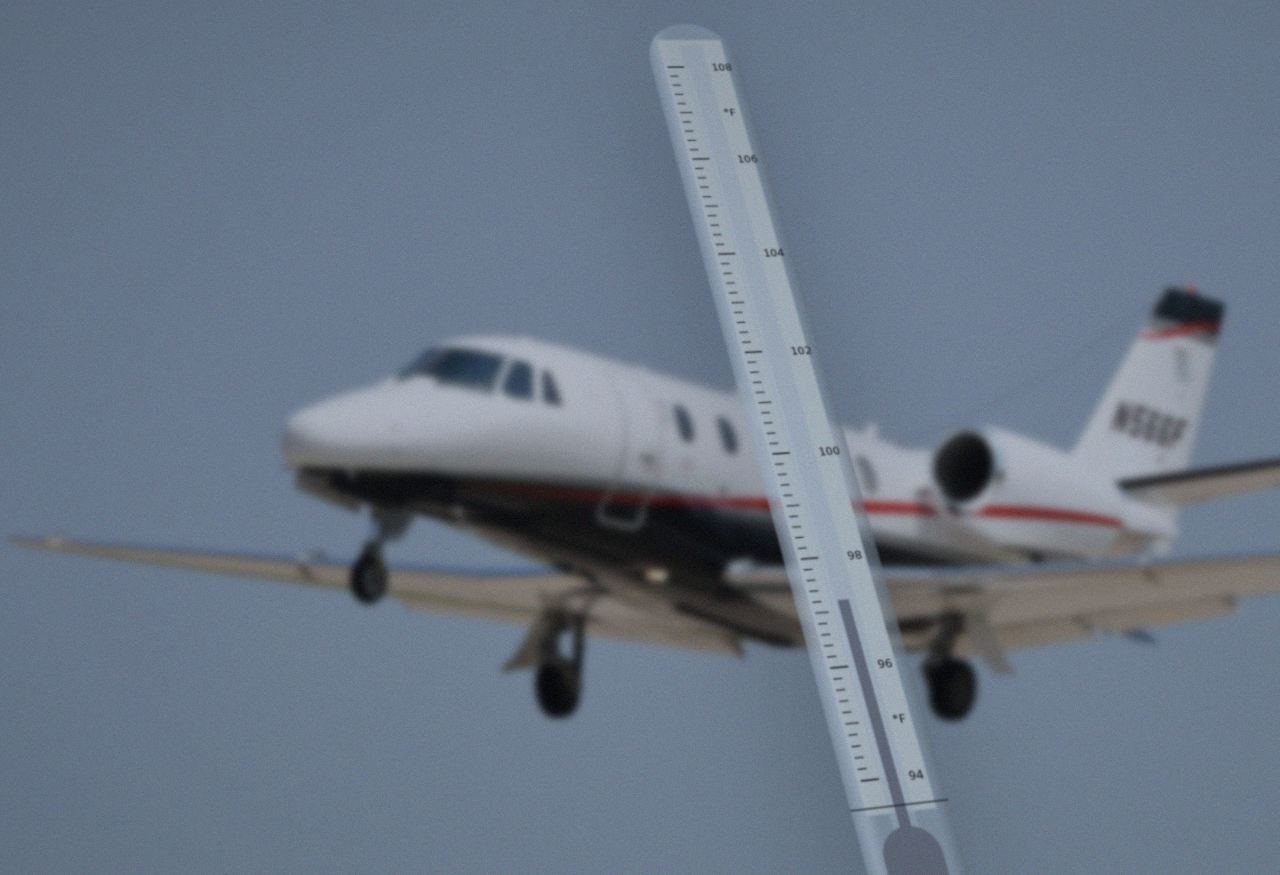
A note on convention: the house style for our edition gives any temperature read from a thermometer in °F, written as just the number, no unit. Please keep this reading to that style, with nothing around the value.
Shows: 97.2
